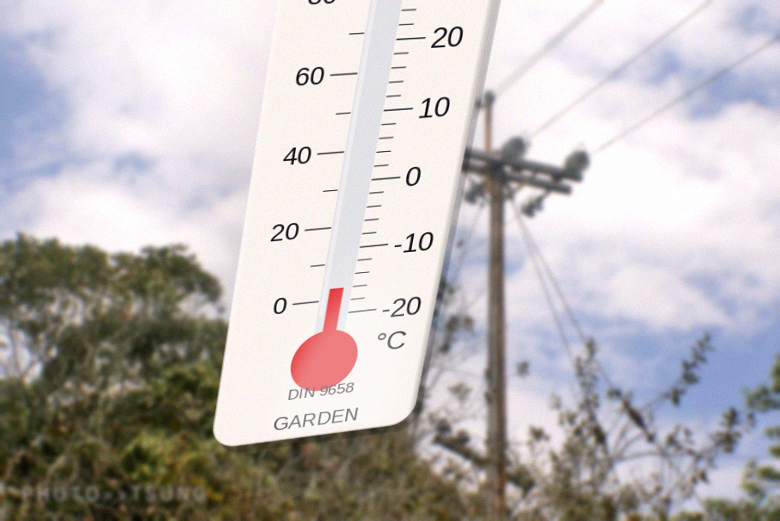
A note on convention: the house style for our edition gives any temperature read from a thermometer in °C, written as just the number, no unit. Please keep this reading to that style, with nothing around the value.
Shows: -16
